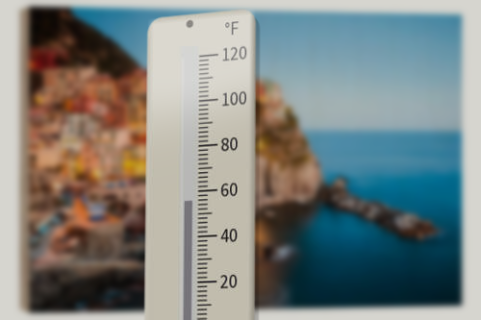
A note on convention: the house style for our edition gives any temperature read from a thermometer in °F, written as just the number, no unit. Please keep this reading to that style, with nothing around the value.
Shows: 56
